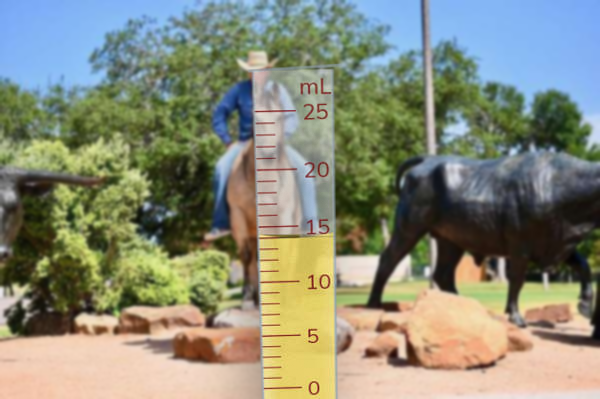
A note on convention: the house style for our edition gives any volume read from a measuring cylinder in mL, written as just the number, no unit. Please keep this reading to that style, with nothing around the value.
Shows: 14
